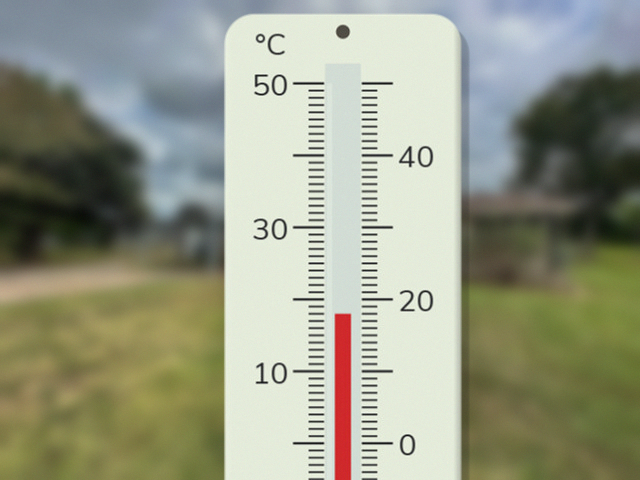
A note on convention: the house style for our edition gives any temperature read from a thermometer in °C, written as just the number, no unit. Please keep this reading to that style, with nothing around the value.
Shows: 18
